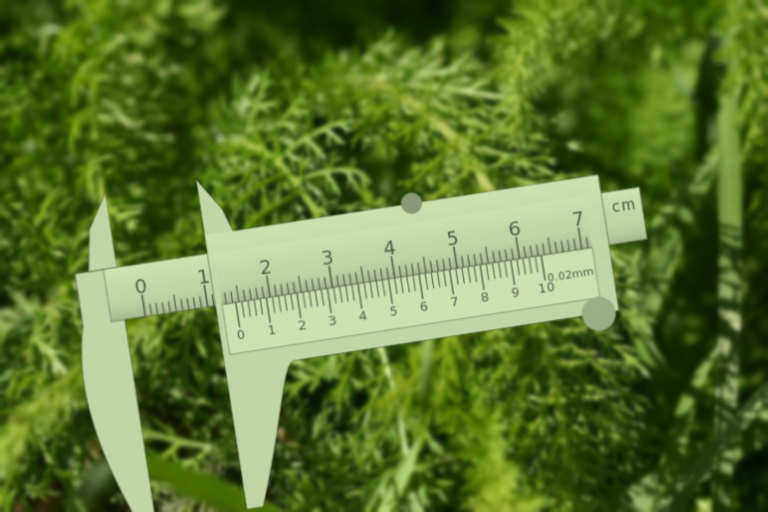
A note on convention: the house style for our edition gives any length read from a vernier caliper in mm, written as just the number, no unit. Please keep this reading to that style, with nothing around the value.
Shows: 14.5
